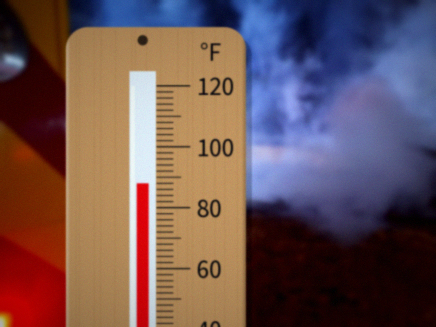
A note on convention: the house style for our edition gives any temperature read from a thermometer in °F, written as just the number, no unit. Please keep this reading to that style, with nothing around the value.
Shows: 88
